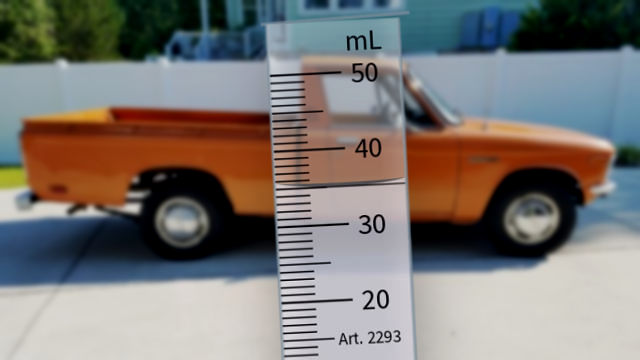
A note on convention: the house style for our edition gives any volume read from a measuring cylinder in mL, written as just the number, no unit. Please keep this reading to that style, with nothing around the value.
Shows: 35
